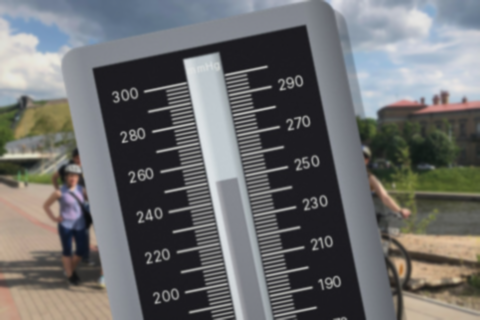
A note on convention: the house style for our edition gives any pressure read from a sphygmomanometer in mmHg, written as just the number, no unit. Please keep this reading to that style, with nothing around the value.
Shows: 250
